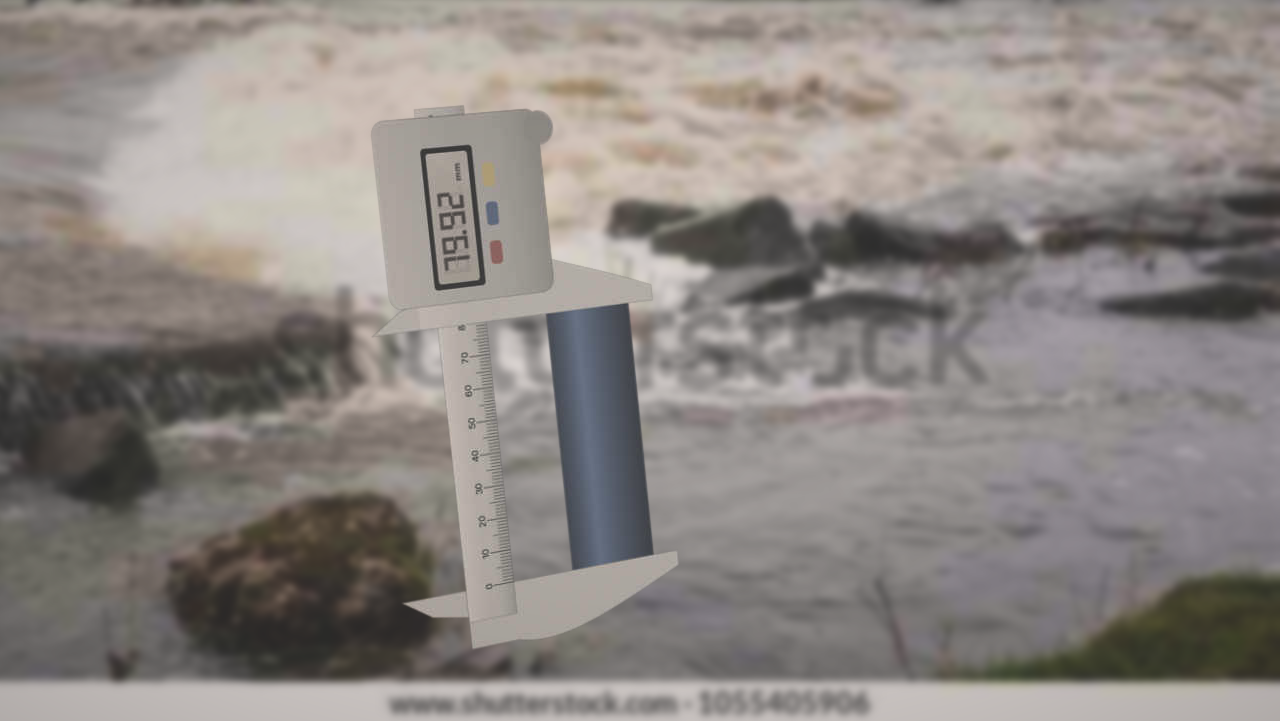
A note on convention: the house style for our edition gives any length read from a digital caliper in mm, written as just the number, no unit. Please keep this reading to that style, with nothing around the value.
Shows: 79.92
